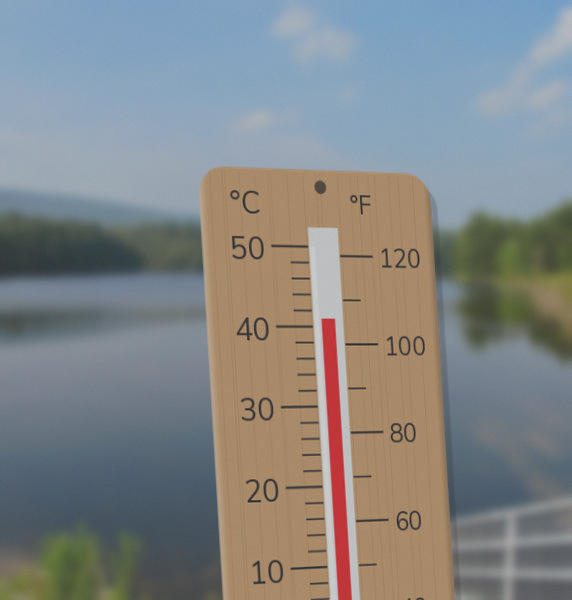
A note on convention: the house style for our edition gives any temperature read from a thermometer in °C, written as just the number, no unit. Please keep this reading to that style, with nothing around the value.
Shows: 41
